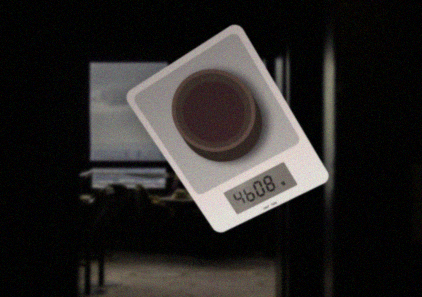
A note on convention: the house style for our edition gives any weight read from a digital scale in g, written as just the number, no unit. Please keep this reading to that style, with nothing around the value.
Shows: 4608
